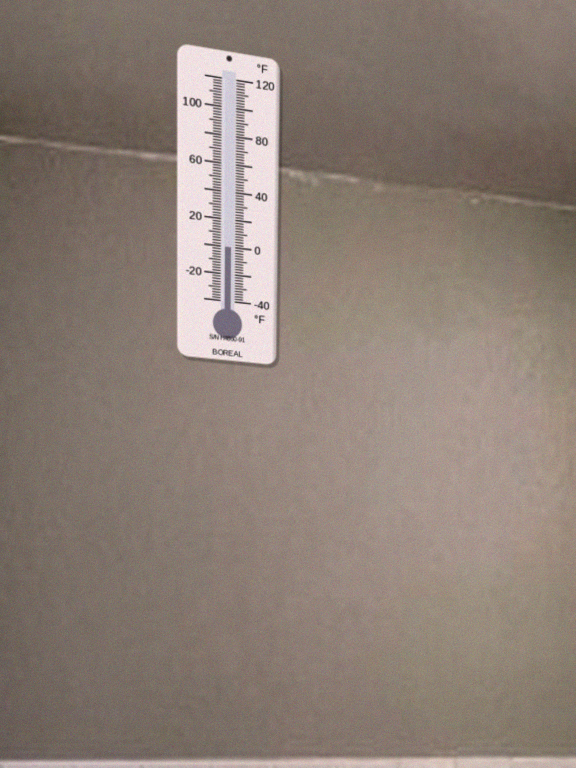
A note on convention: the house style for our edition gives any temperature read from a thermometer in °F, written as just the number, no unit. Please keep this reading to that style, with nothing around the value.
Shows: 0
